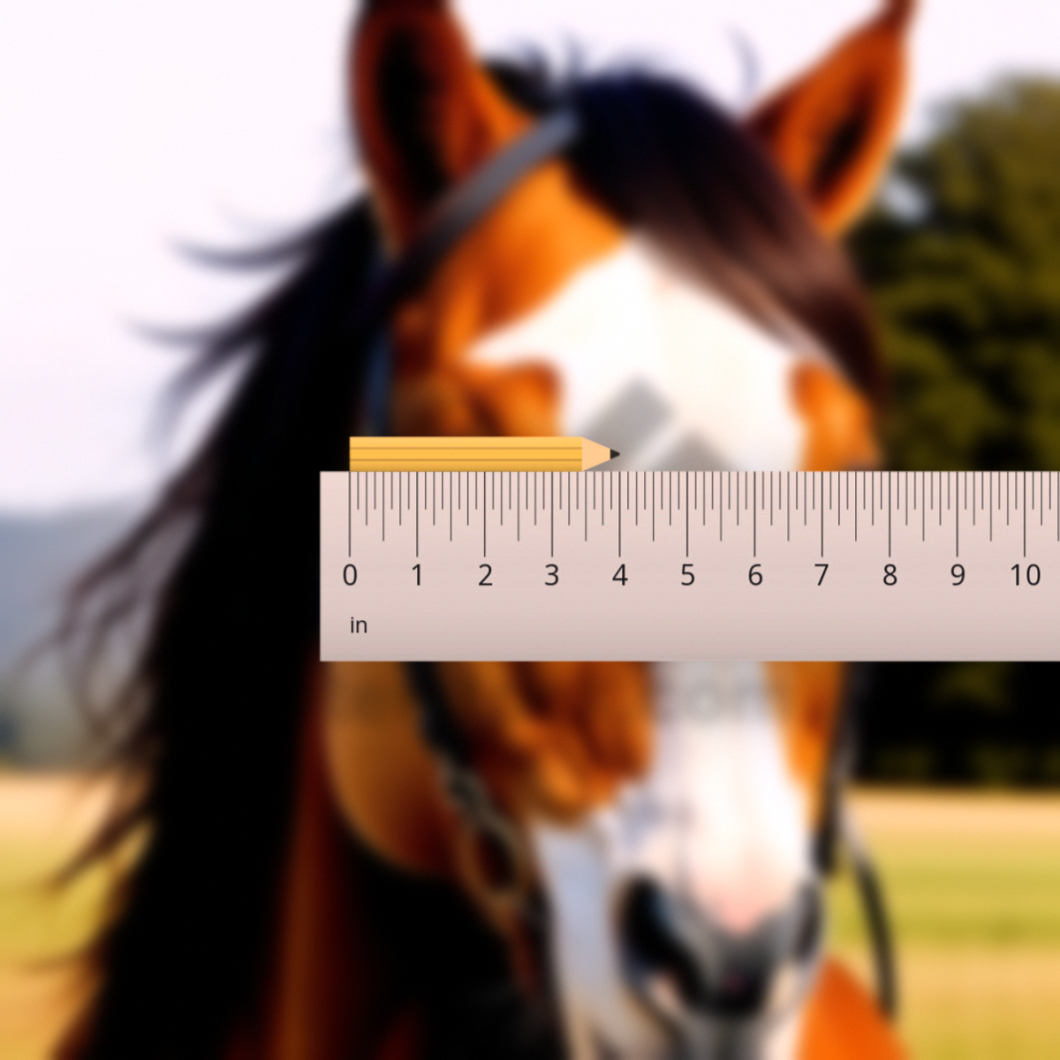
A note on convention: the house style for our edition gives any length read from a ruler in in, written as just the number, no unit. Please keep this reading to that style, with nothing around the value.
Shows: 4
